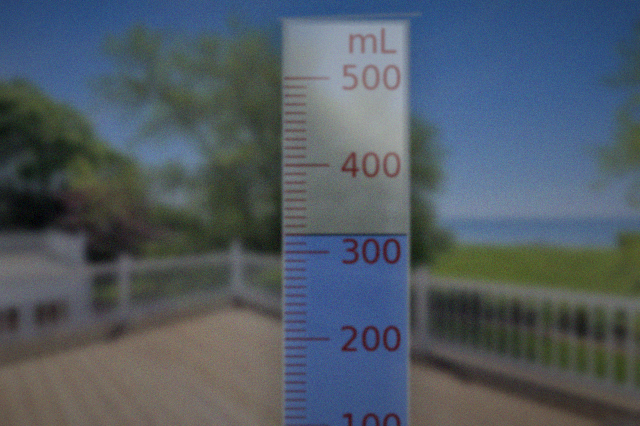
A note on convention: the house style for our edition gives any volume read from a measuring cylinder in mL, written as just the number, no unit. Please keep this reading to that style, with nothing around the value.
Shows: 320
